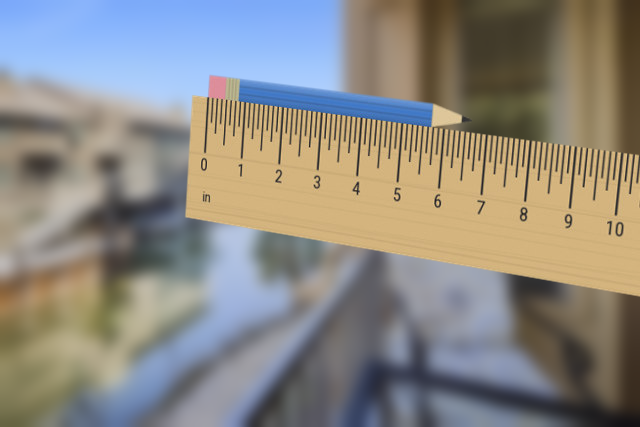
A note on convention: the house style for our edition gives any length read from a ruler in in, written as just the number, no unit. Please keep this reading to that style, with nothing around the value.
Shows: 6.625
